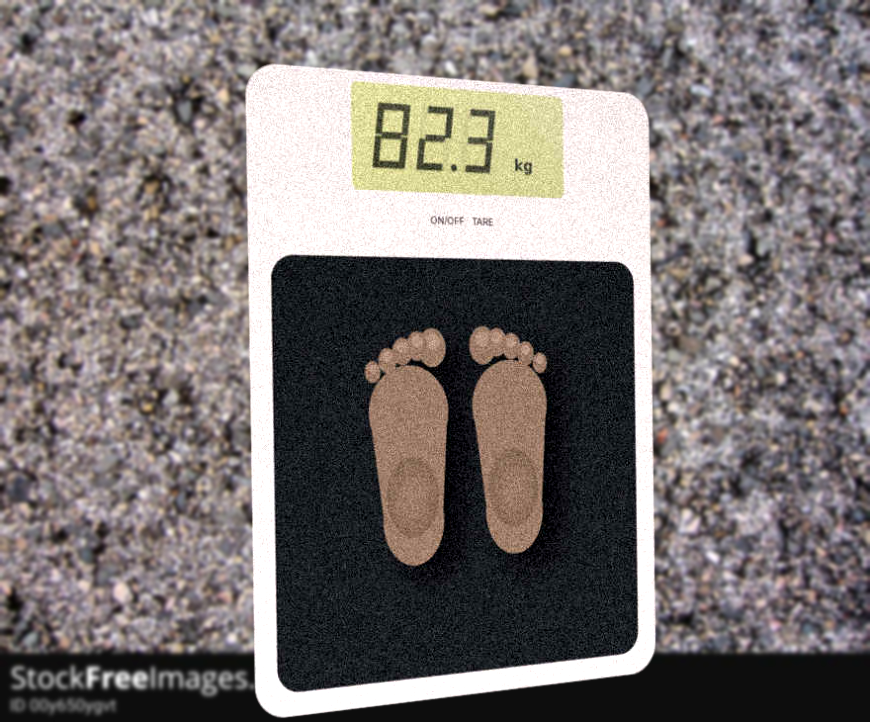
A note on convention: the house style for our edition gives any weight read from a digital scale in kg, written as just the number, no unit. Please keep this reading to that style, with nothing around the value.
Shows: 82.3
